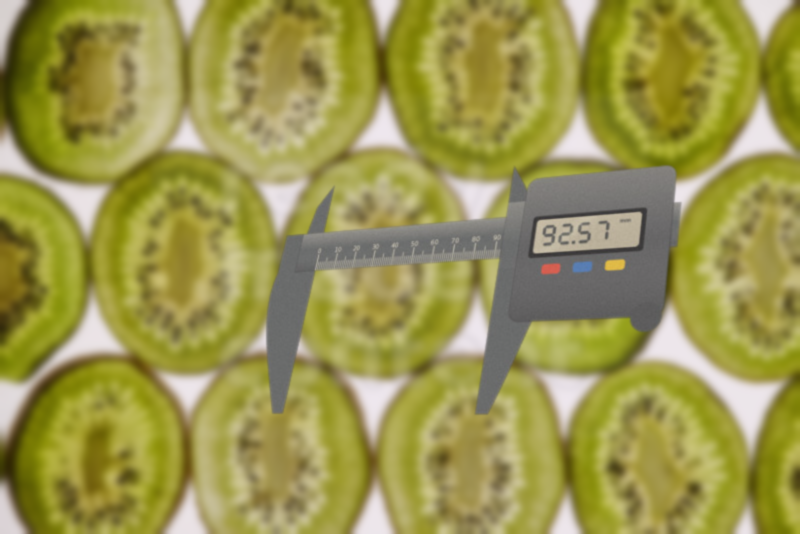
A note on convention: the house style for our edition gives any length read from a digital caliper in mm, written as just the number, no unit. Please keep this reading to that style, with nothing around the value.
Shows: 92.57
